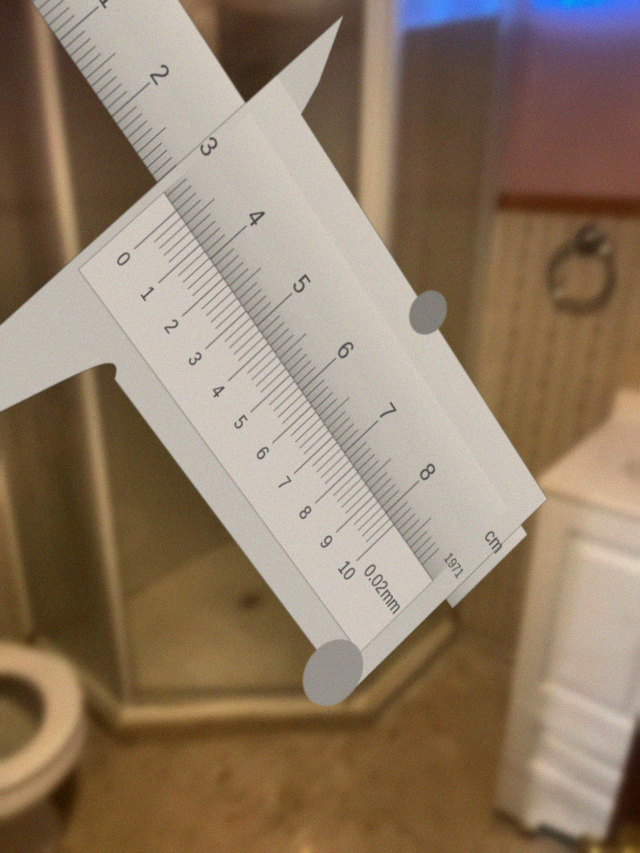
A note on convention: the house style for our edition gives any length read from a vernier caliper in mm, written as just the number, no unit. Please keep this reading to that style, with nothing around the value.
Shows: 33.0
